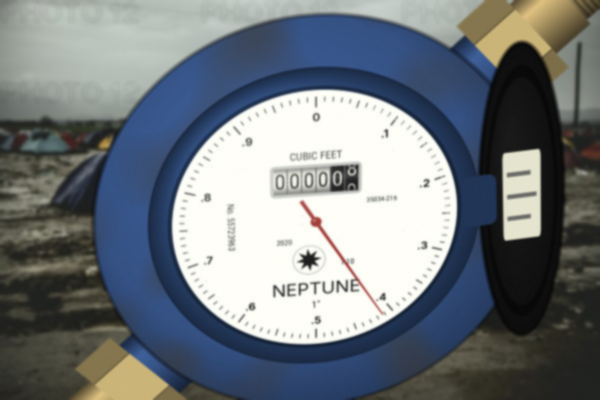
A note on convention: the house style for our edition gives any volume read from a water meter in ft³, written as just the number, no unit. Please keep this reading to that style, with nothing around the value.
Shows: 8.41
